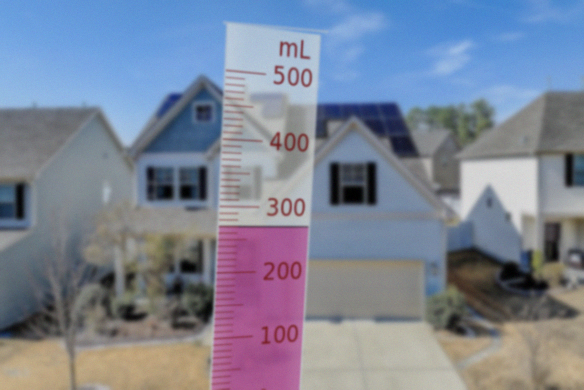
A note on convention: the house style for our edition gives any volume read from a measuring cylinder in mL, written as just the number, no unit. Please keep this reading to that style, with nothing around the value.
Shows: 270
